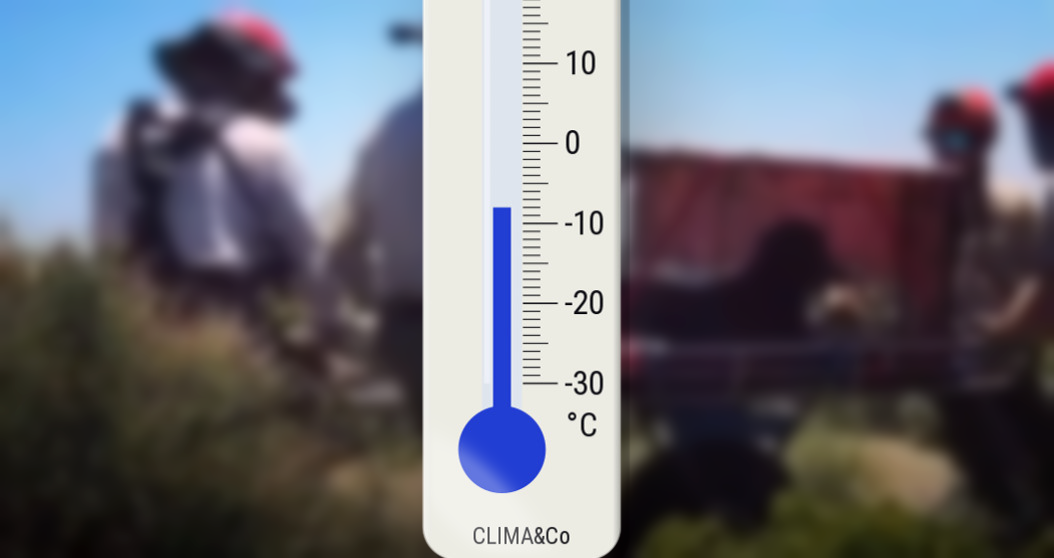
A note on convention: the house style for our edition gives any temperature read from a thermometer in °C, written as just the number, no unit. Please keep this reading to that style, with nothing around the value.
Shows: -8
